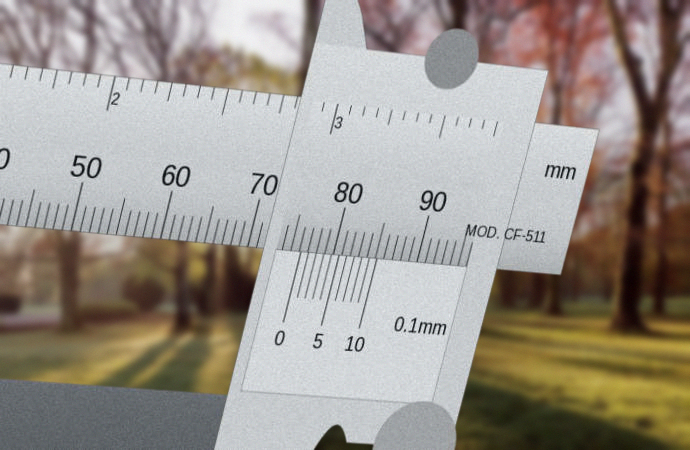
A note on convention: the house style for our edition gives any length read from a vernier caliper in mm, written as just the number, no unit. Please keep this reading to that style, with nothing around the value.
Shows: 76.2
